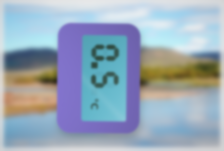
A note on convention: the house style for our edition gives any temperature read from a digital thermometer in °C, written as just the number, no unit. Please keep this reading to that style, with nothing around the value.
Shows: 0.5
